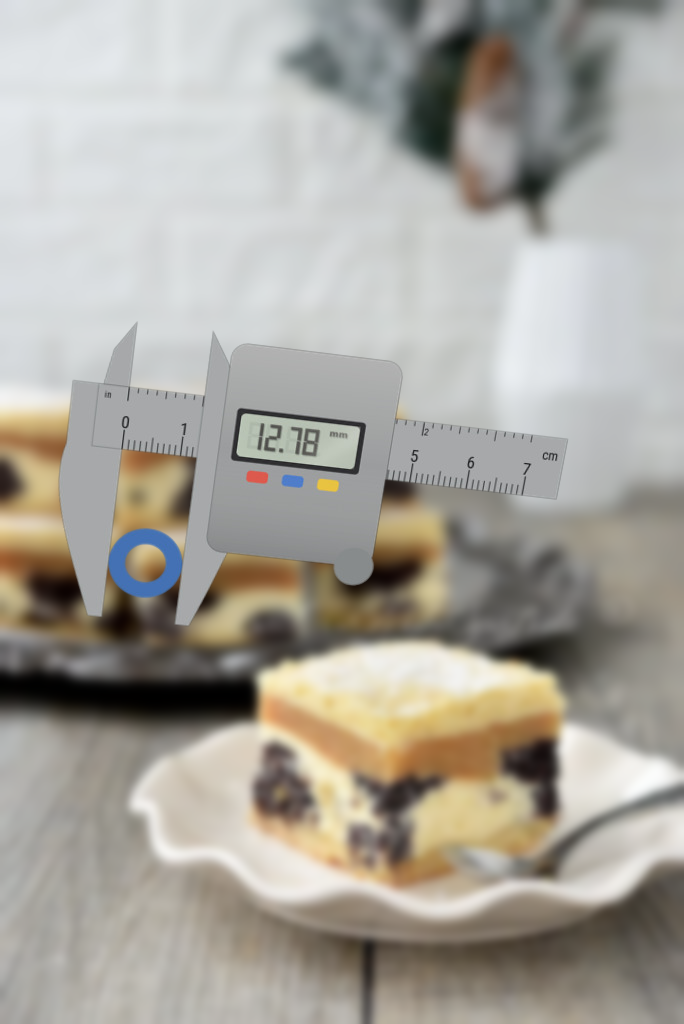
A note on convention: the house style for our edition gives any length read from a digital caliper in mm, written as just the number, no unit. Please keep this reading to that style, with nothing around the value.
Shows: 12.78
